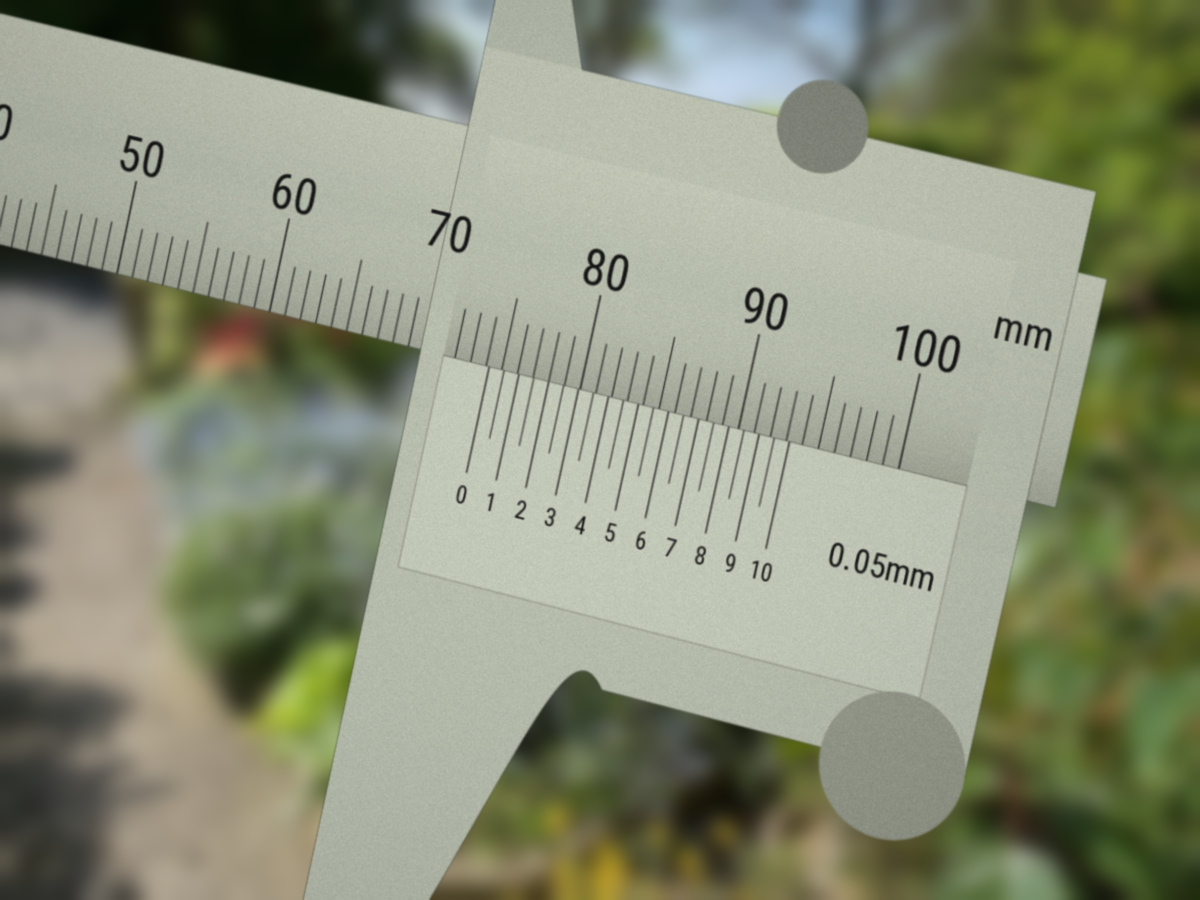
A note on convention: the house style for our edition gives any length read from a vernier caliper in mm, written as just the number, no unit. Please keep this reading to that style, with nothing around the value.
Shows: 74.2
